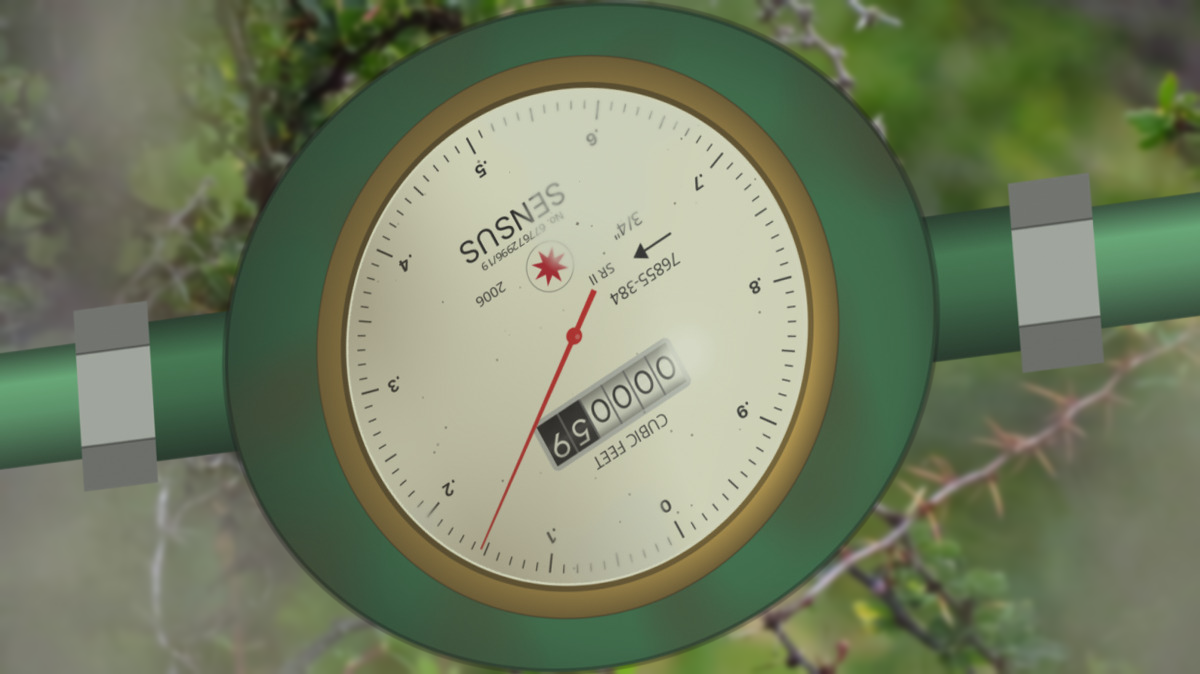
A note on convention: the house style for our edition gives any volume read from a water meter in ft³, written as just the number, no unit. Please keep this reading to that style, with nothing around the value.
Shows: 59.15
